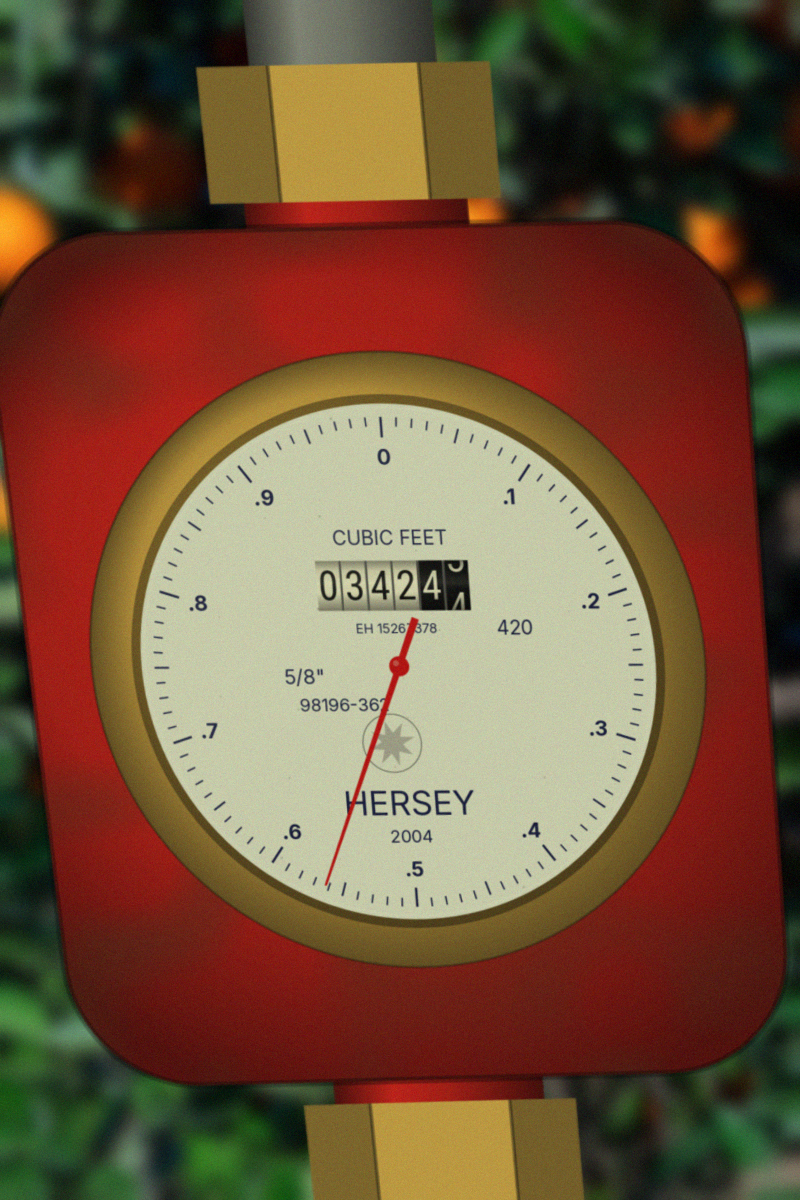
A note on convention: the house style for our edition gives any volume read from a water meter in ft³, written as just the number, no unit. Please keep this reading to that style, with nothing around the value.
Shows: 34243.56
